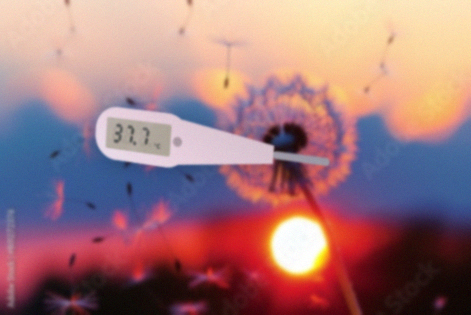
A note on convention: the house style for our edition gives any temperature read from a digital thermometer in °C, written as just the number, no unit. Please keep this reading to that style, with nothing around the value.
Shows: 37.7
